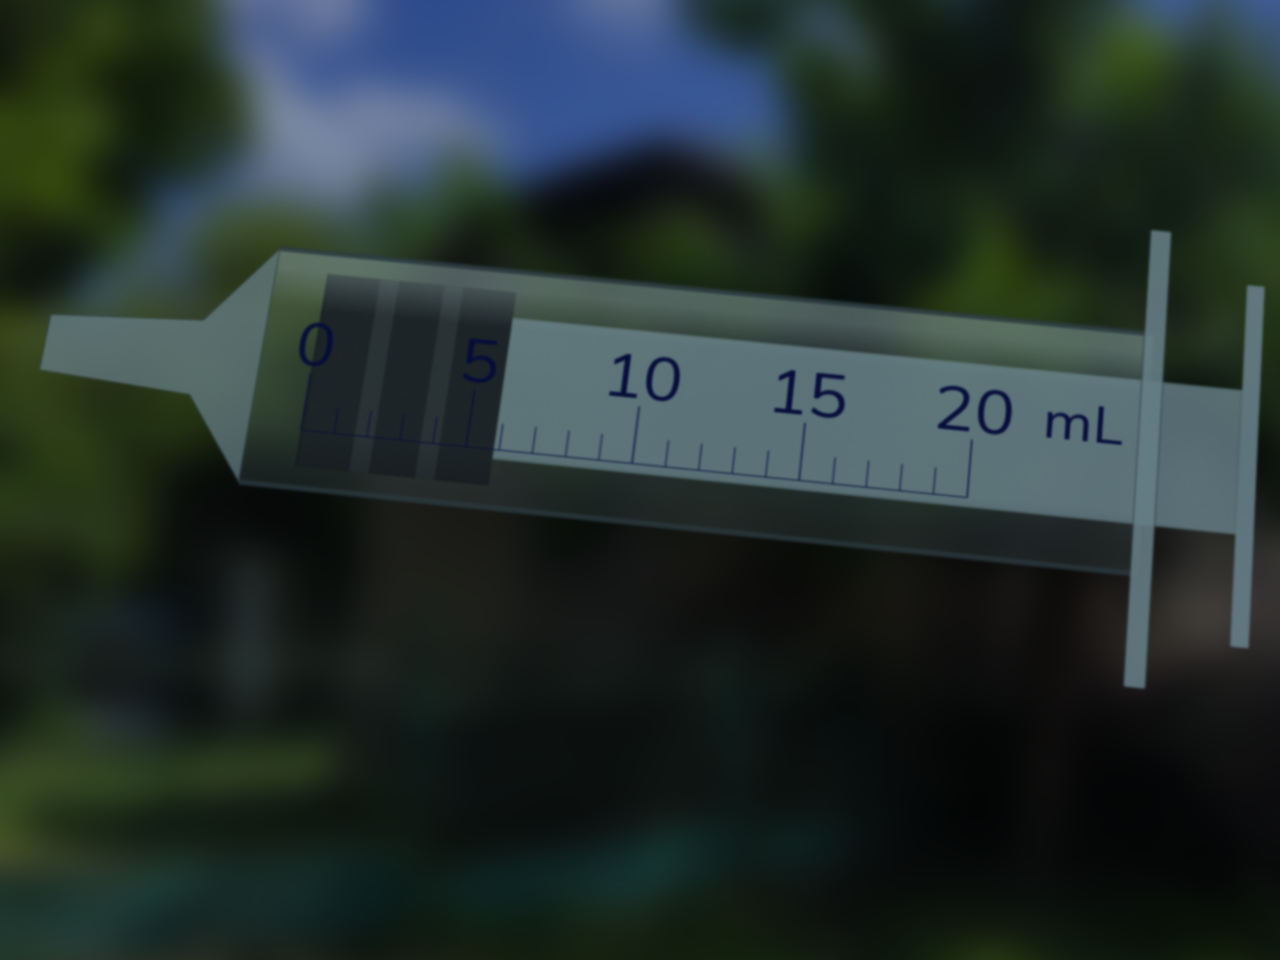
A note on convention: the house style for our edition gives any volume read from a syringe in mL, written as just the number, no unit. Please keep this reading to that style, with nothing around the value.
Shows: 0
